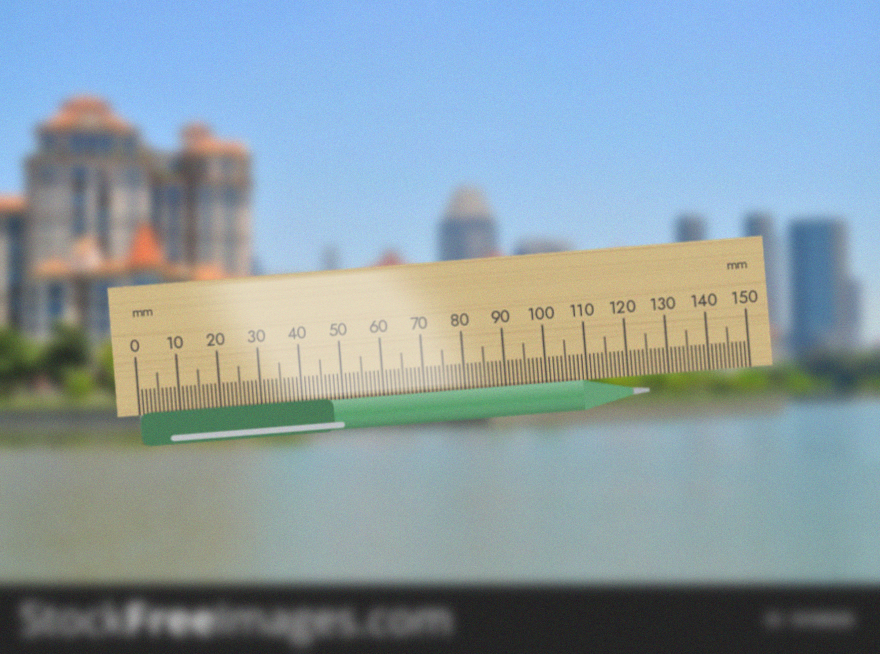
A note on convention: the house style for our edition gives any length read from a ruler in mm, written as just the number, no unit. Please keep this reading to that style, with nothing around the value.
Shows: 125
